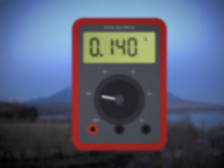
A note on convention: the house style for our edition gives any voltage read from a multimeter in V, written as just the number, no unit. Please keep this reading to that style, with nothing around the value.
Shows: 0.140
